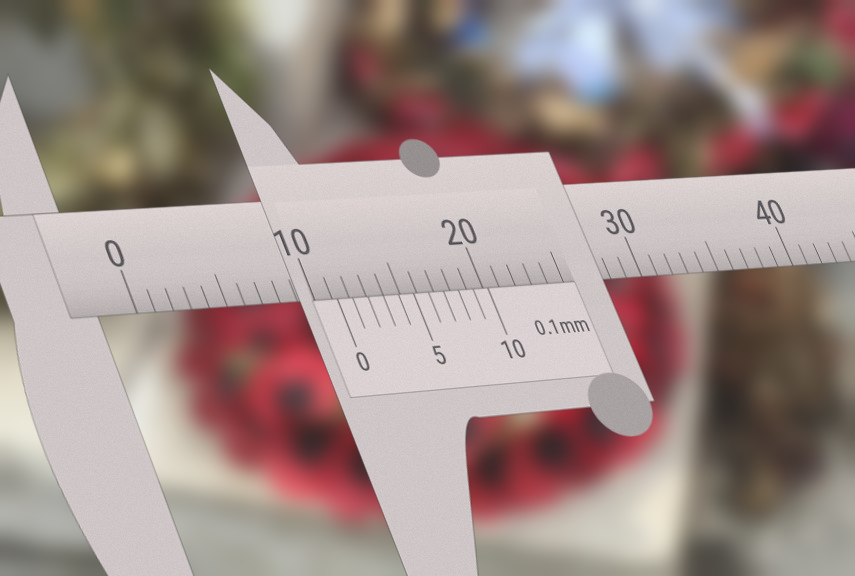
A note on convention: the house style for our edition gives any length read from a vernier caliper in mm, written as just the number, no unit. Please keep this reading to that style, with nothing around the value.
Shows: 11.3
